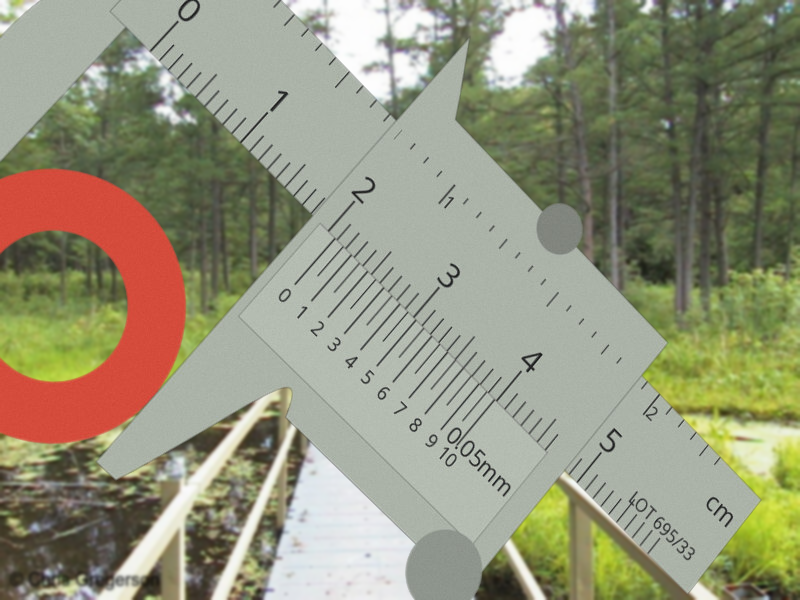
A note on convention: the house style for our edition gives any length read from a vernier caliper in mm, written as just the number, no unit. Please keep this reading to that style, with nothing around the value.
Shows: 20.8
